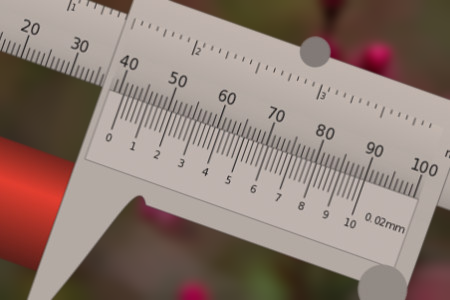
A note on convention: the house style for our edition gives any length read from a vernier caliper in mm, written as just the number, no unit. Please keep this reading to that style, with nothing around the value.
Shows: 41.0
